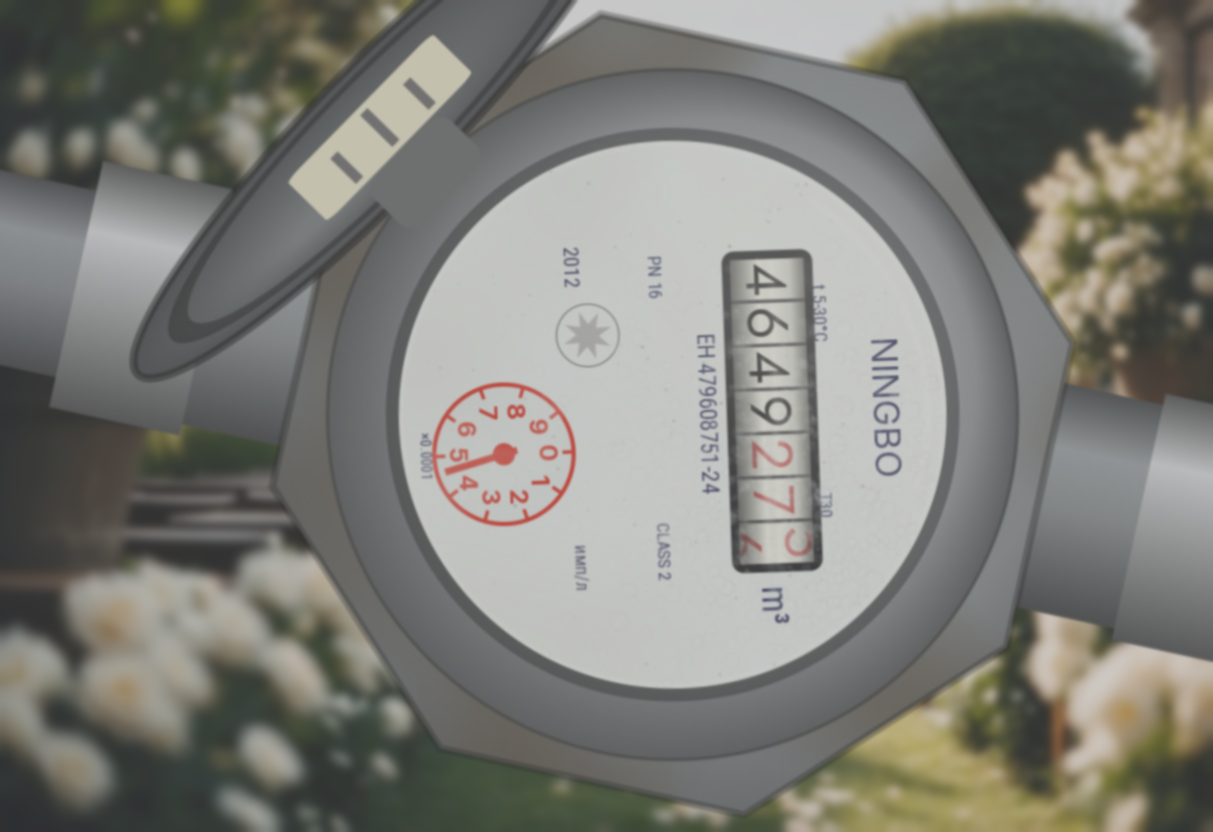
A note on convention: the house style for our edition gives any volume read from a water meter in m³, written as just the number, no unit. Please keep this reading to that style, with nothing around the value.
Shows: 4649.2754
